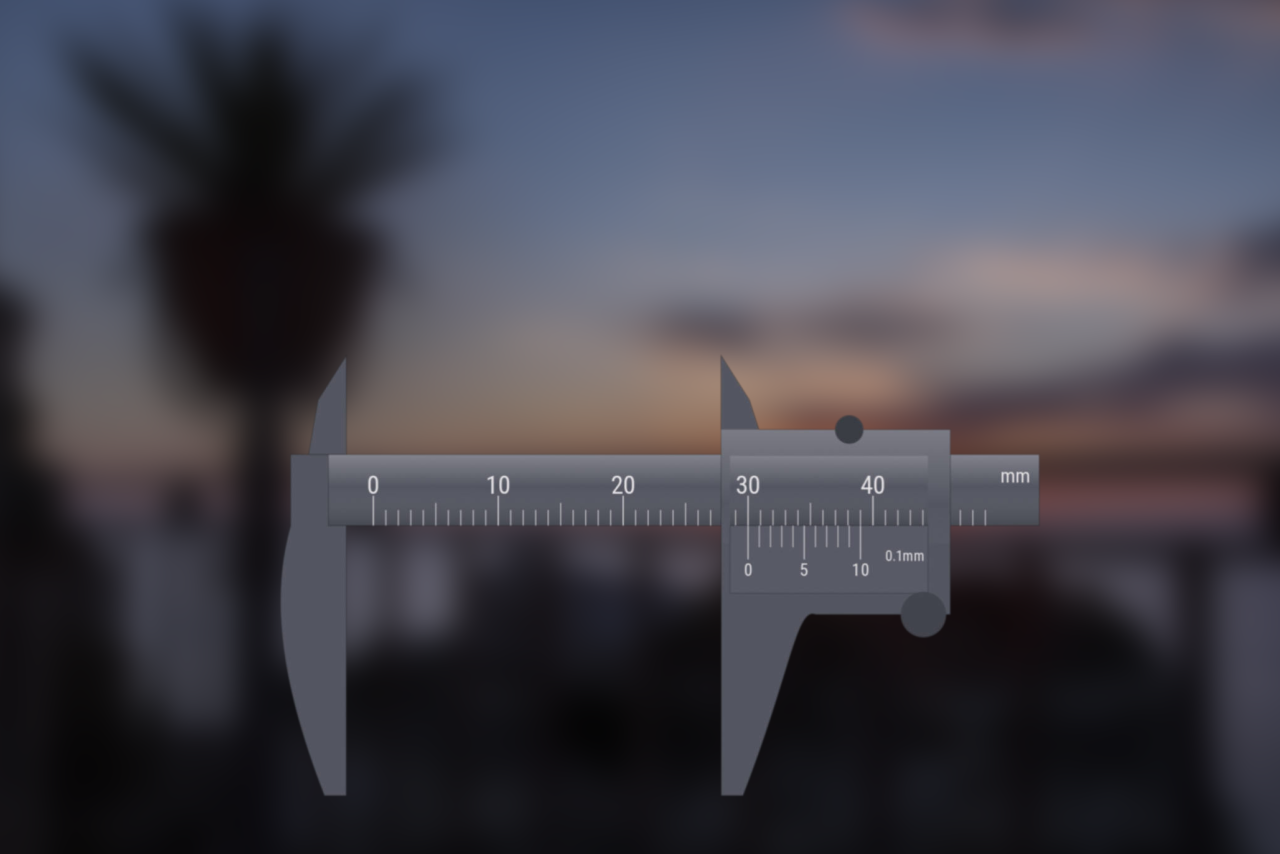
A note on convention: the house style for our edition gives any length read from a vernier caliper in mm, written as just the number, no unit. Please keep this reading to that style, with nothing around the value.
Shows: 30.0
